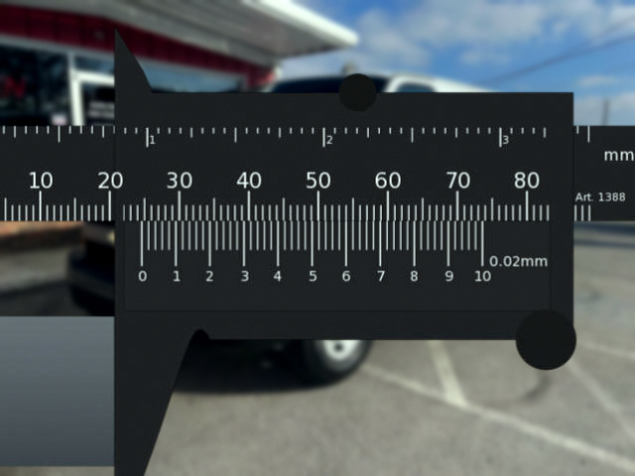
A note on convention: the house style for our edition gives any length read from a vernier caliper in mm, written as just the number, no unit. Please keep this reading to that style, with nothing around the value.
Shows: 24.6
